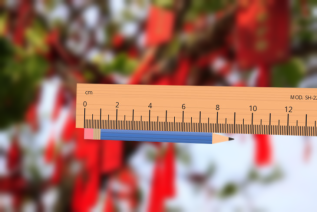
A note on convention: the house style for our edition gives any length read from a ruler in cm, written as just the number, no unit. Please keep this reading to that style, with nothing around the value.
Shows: 9
